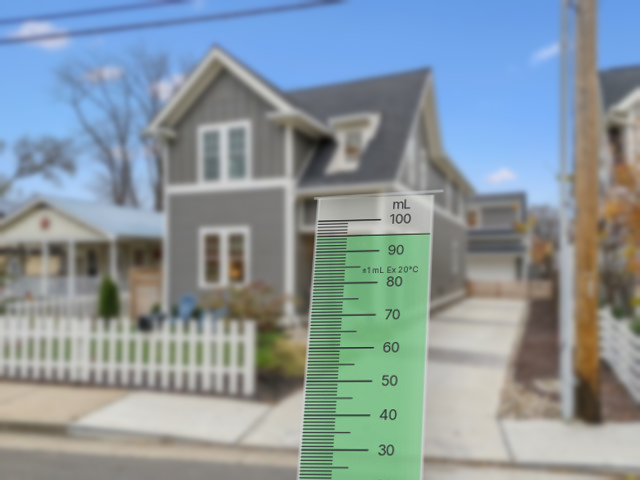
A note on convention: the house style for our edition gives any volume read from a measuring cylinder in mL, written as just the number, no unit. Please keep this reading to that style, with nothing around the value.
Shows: 95
